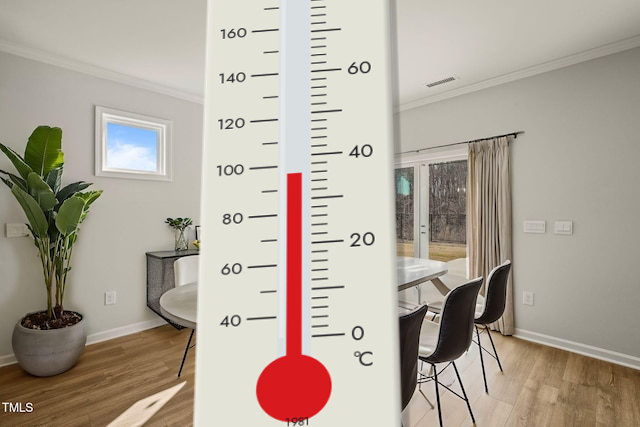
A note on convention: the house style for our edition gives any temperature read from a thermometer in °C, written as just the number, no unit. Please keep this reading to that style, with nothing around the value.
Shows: 36
